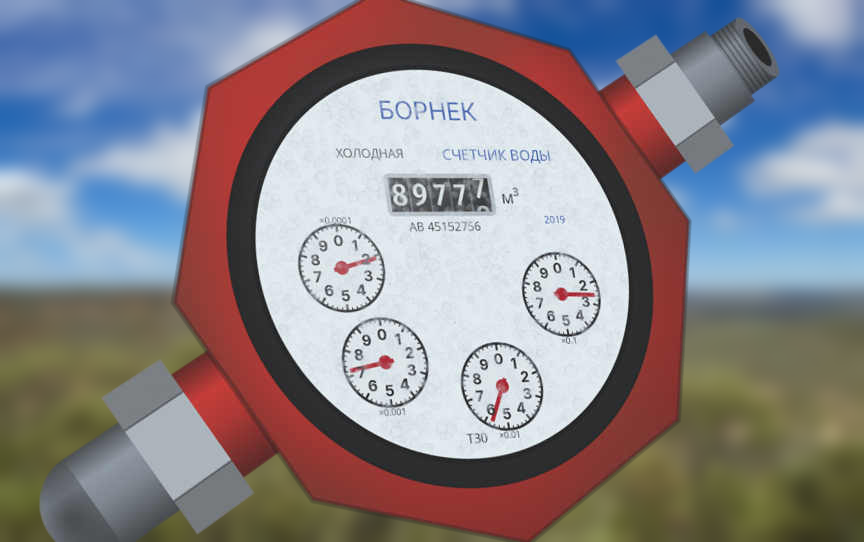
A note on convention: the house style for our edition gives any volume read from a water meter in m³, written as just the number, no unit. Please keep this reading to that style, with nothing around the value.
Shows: 89777.2572
